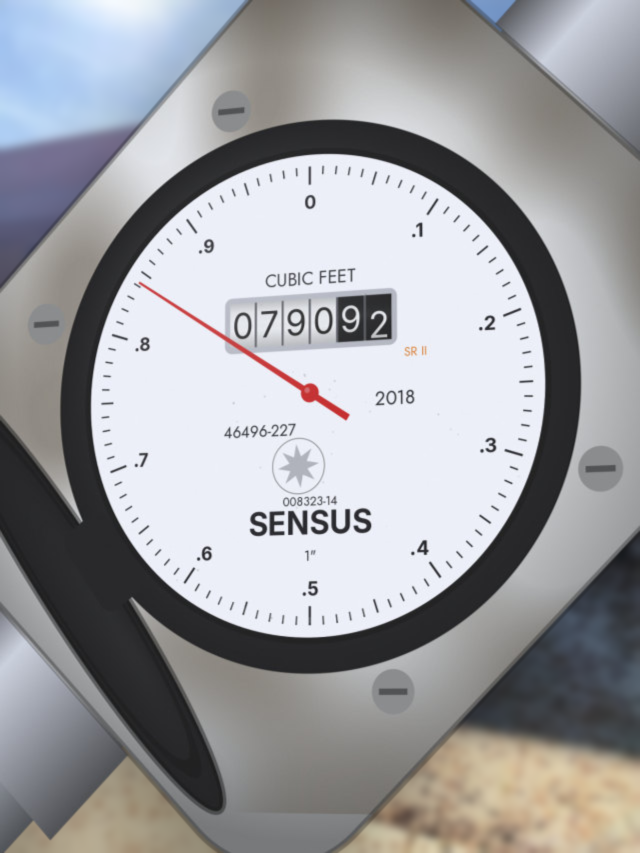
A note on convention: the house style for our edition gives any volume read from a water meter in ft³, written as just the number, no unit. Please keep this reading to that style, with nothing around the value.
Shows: 79091.84
